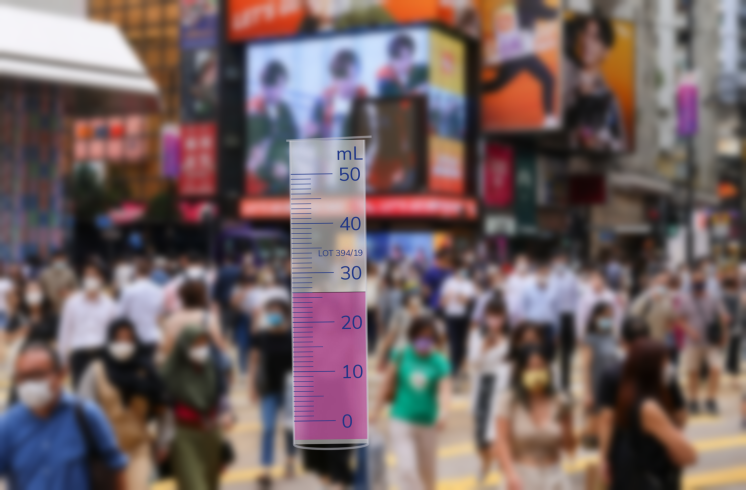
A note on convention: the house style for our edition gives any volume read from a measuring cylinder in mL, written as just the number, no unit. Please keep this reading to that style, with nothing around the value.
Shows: 26
